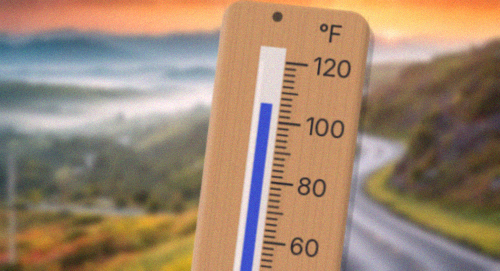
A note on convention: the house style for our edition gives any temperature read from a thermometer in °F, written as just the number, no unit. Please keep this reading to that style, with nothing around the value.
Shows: 106
